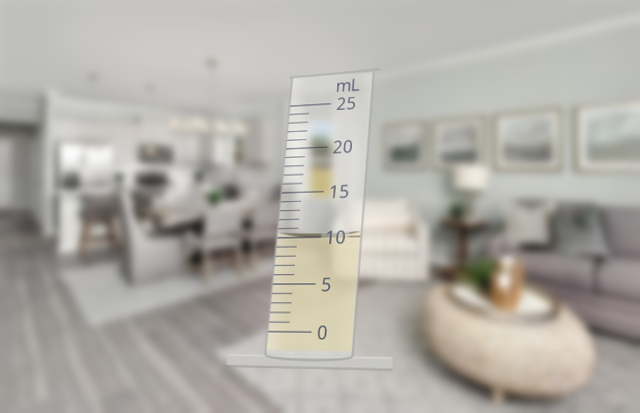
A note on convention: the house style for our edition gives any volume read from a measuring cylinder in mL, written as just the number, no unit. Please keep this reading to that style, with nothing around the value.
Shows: 10
